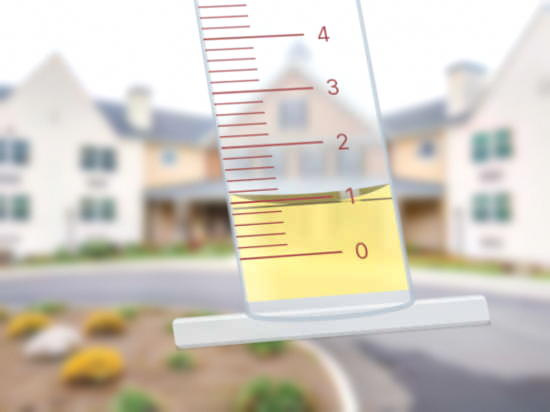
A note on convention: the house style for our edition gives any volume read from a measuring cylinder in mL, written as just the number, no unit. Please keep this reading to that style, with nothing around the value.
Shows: 0.9
